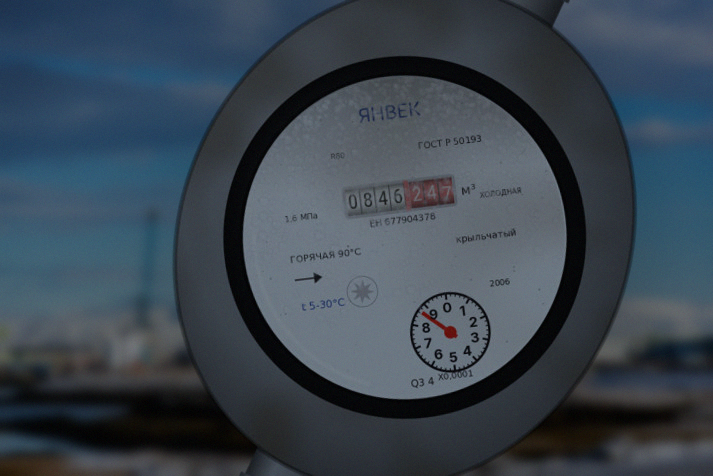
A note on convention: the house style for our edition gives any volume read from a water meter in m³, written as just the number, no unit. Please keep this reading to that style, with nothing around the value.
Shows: 846.2468
